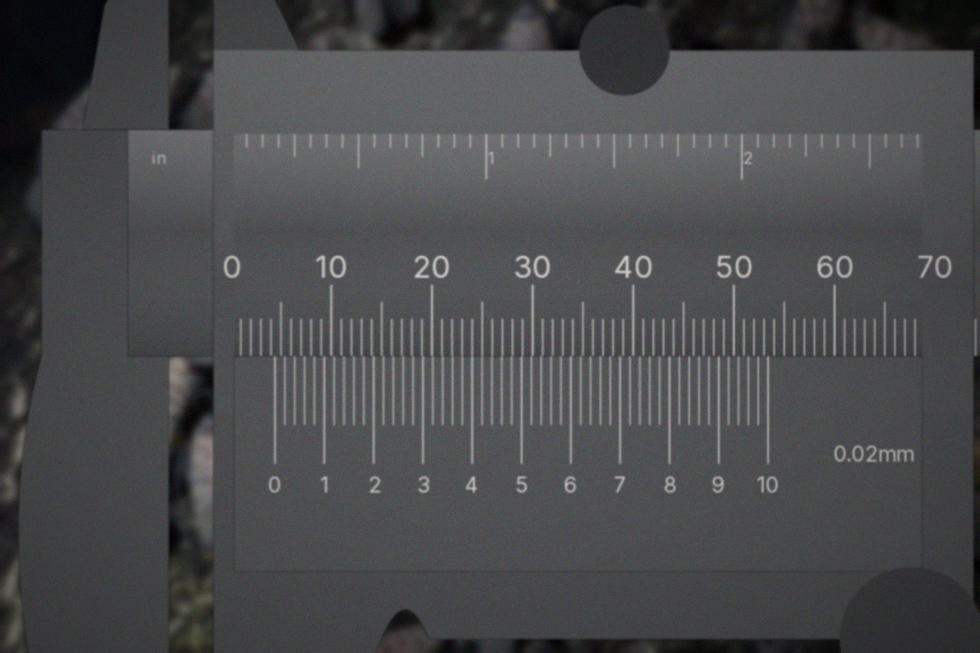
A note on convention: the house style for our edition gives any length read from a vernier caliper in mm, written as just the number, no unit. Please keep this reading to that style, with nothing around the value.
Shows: 4.4
